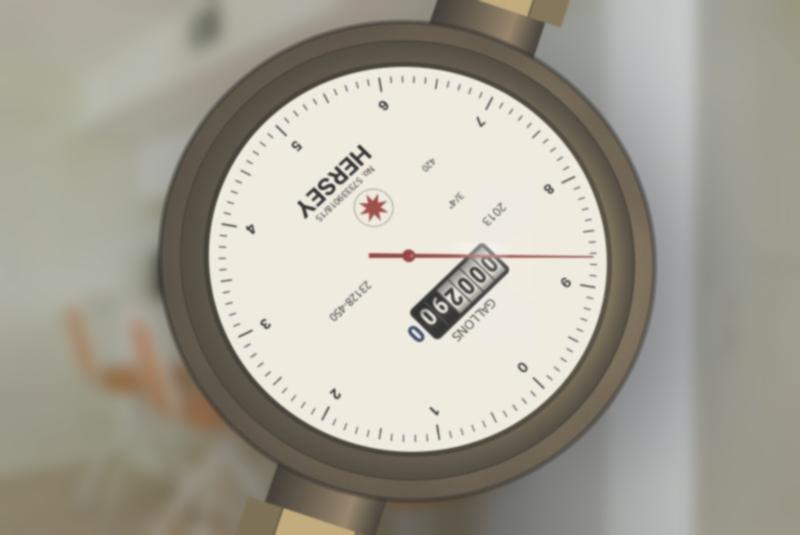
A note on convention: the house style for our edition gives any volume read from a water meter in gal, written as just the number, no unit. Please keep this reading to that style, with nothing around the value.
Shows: 2898.7
